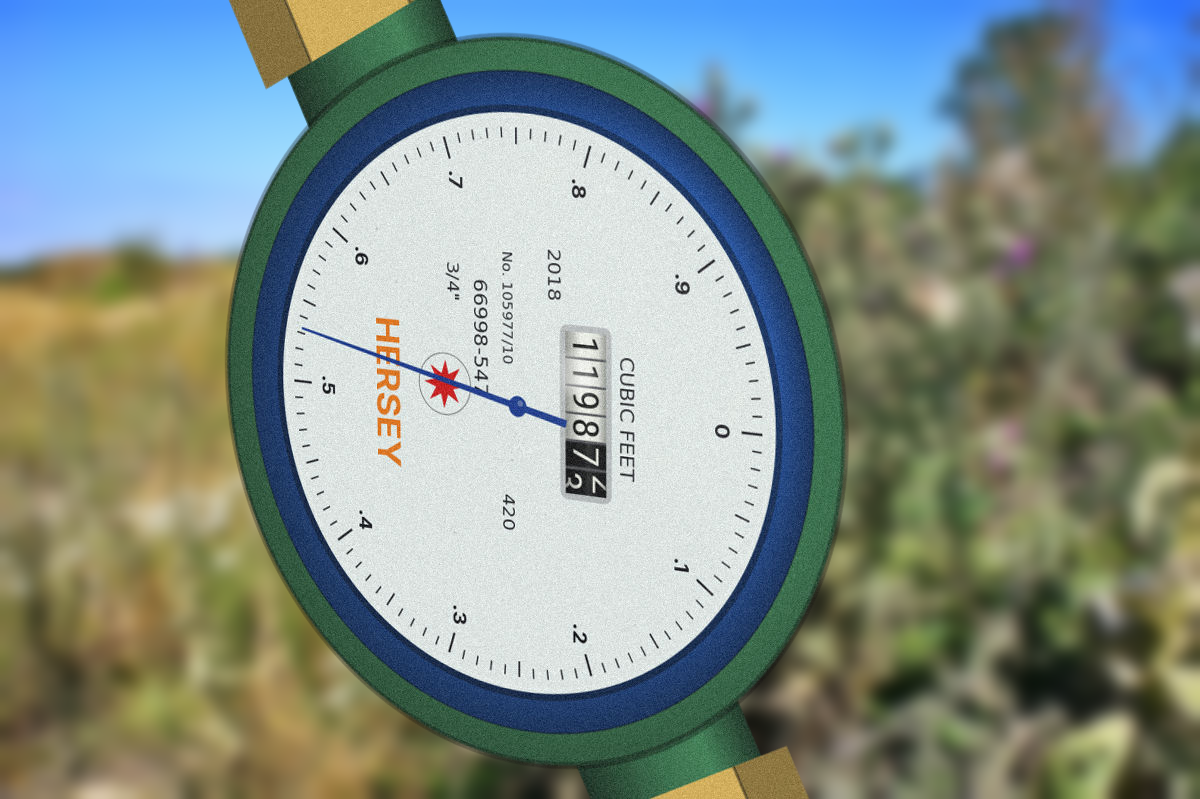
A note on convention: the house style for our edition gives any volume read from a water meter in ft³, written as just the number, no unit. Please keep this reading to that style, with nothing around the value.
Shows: 119872.53
